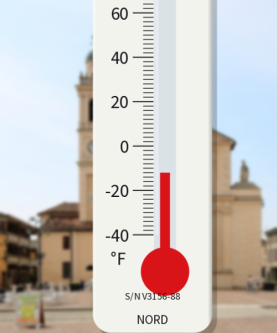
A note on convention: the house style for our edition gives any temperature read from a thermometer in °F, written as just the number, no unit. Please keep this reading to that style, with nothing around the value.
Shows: -12
